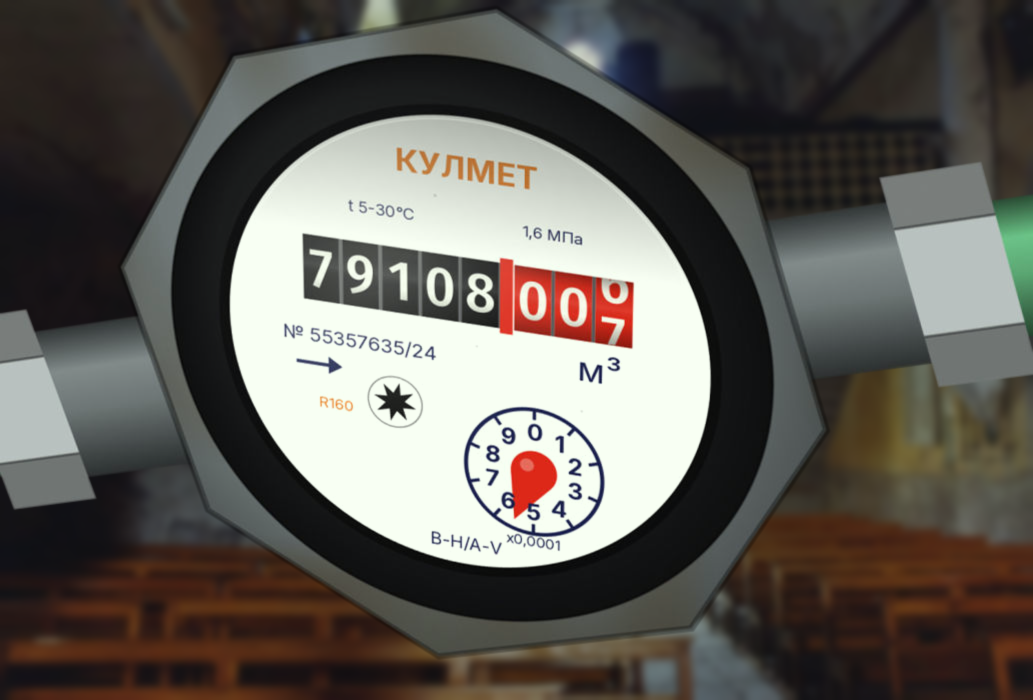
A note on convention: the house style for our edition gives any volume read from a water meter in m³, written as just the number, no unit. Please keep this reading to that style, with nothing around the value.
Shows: 79108.0065
